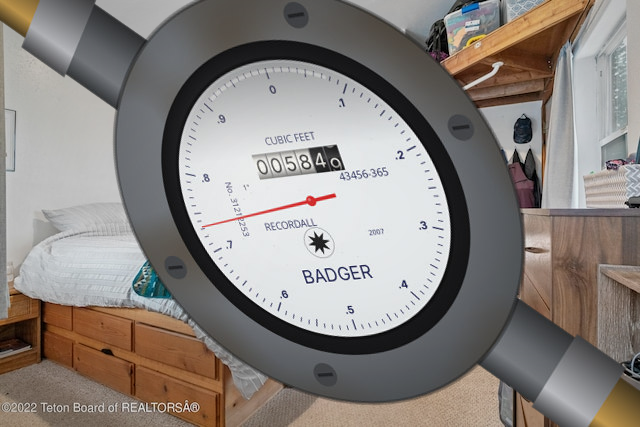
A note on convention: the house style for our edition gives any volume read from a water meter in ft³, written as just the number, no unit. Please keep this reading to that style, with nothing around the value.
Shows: 5848.73
